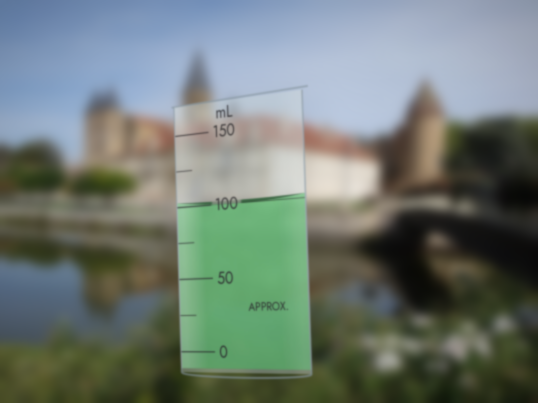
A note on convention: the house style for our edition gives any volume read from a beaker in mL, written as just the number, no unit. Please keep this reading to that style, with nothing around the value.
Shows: 100
